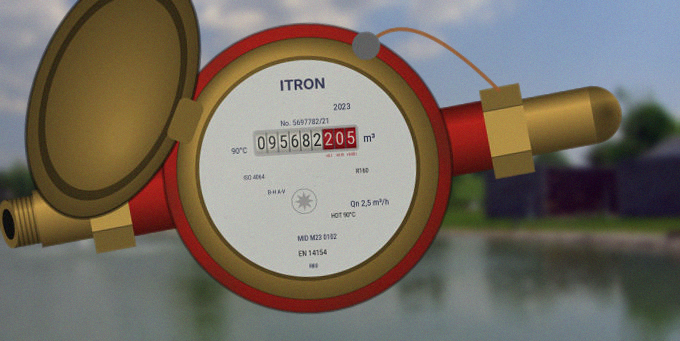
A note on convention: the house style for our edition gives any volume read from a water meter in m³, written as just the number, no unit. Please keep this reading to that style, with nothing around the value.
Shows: 95682.205
